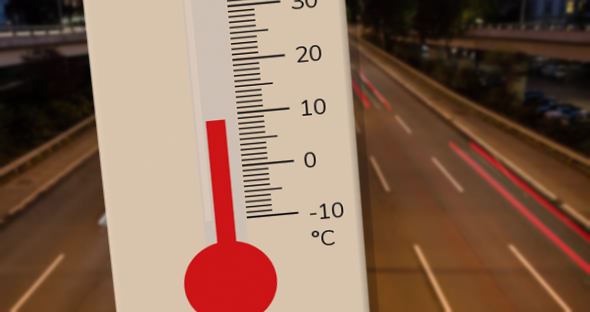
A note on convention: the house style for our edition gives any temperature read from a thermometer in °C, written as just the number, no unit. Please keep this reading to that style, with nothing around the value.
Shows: 9
